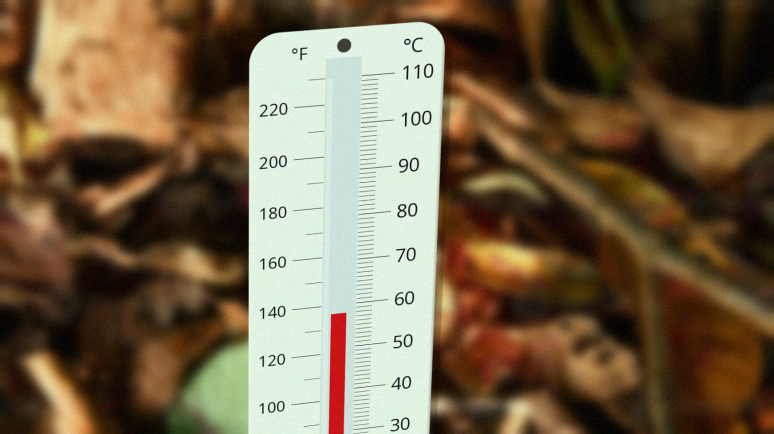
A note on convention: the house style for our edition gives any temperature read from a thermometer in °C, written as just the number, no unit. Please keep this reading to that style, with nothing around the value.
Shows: 58
